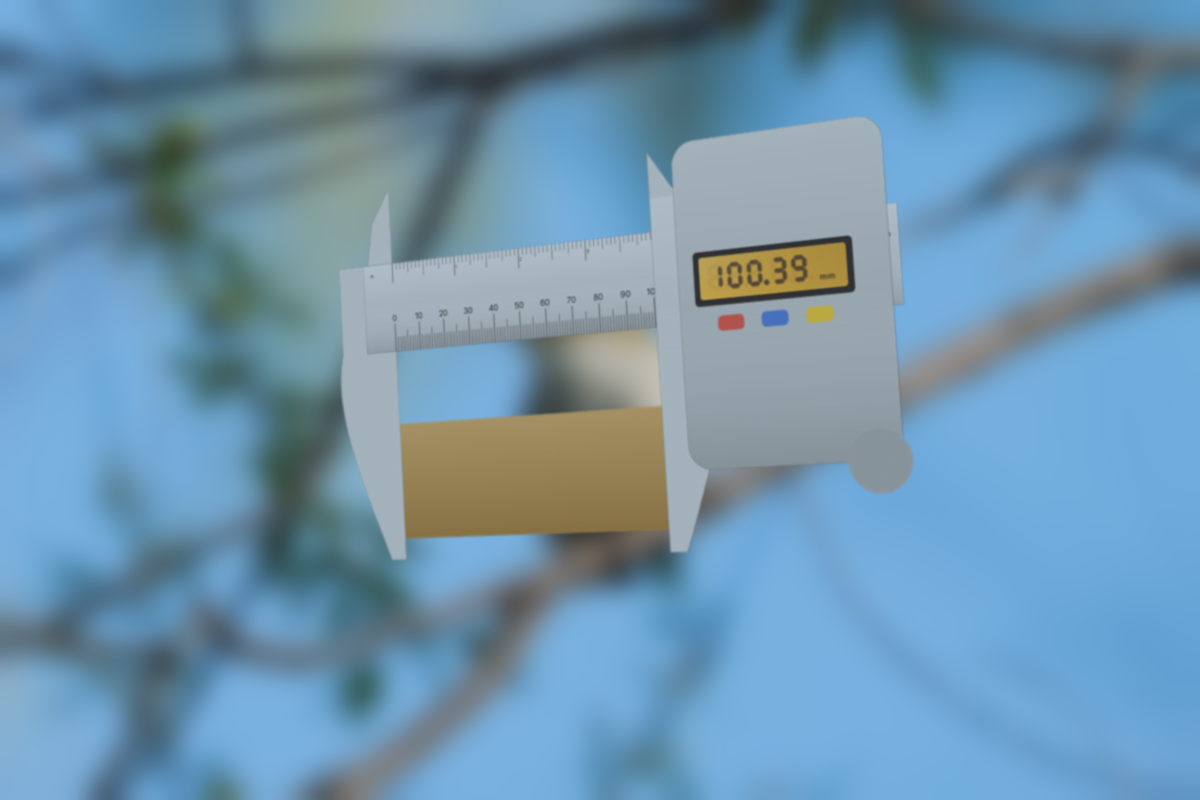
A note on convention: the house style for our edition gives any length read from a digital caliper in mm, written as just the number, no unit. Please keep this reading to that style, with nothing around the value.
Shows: 100.39
